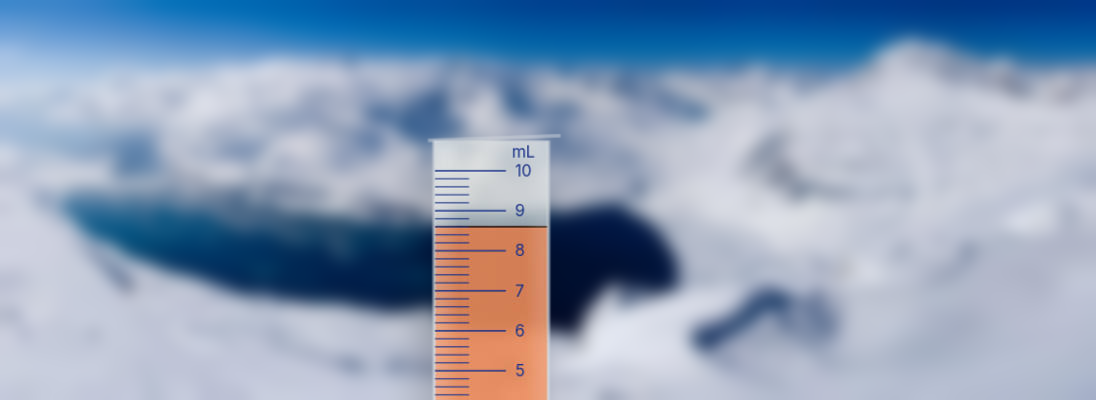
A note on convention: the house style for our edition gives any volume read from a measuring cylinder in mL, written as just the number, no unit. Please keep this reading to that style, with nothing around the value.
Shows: 8.6
